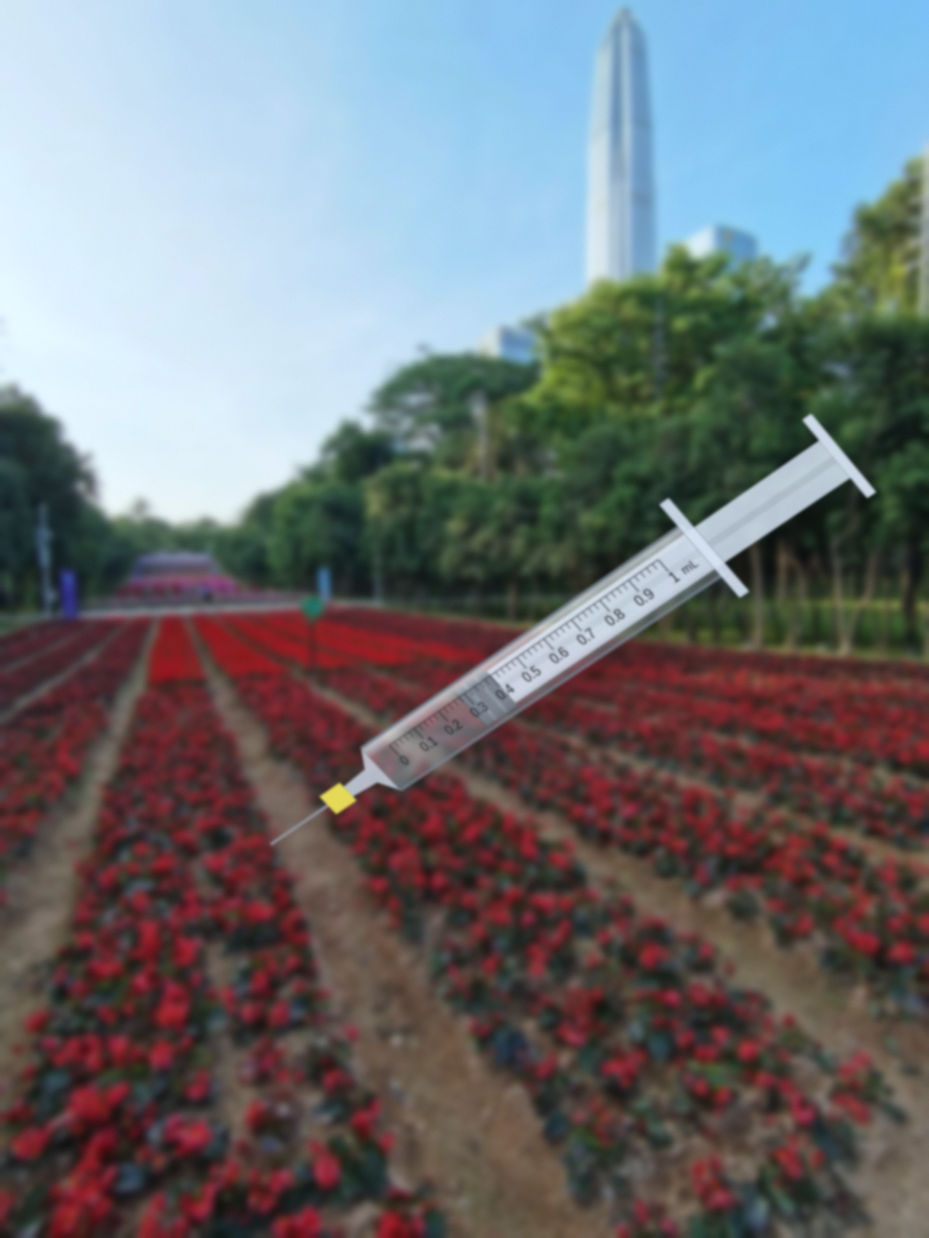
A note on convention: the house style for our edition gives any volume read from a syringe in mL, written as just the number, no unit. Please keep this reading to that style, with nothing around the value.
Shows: 0.28
